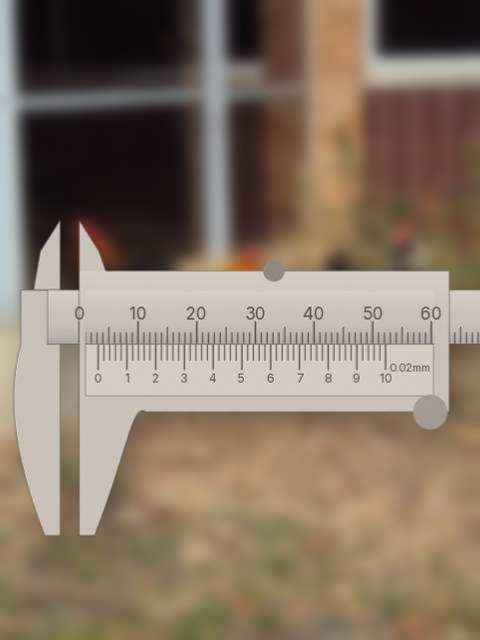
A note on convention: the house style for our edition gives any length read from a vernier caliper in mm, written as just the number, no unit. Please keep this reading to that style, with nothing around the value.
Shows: 3.2
